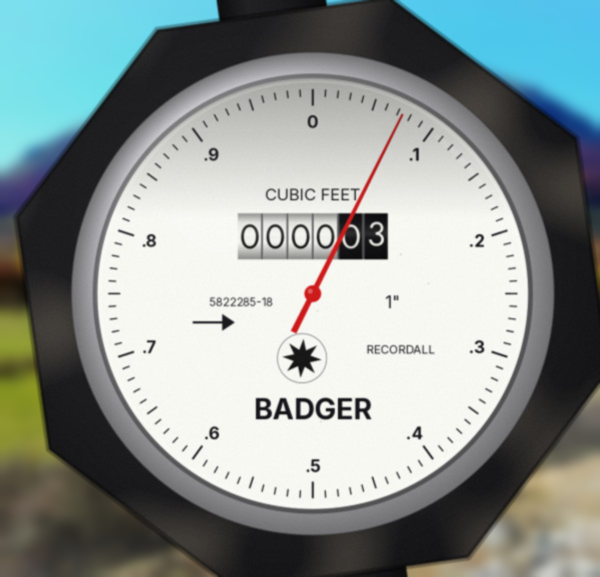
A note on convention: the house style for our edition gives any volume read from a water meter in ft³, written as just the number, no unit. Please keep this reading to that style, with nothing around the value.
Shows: 3.07
